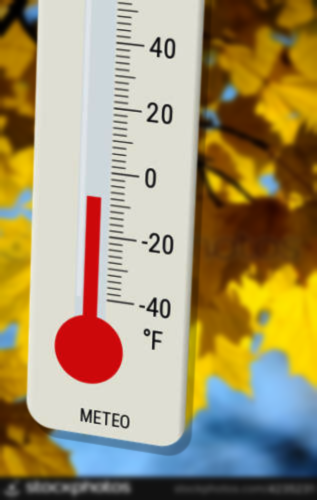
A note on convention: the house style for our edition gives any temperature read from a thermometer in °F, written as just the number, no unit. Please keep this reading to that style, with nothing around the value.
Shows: -8
